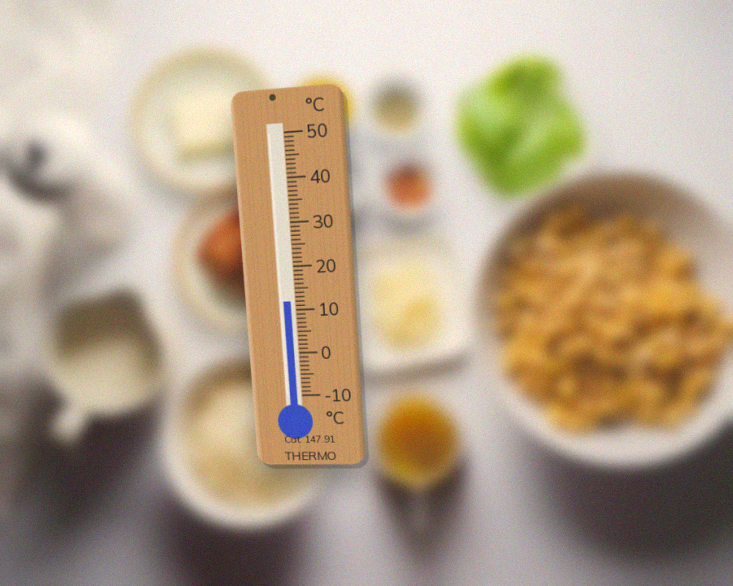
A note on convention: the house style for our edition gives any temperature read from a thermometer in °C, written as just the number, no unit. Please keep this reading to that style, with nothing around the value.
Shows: 12
